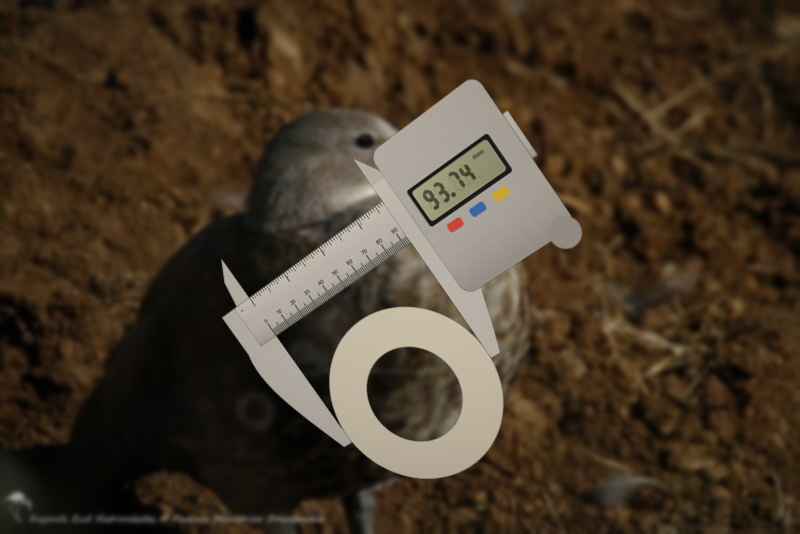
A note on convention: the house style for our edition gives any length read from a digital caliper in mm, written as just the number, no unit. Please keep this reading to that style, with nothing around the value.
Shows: 93.74
